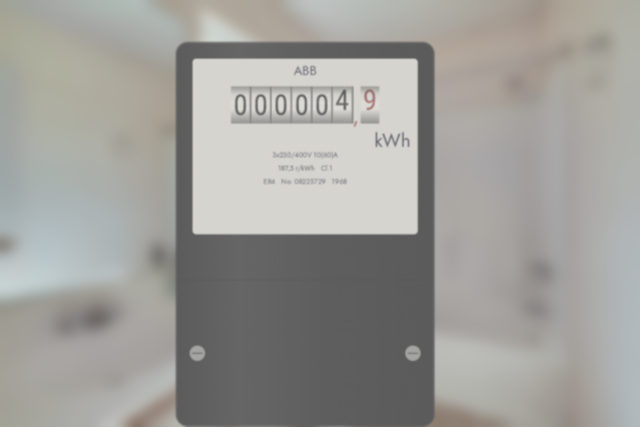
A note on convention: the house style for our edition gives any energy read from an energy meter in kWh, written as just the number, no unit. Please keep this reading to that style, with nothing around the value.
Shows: 4.9
